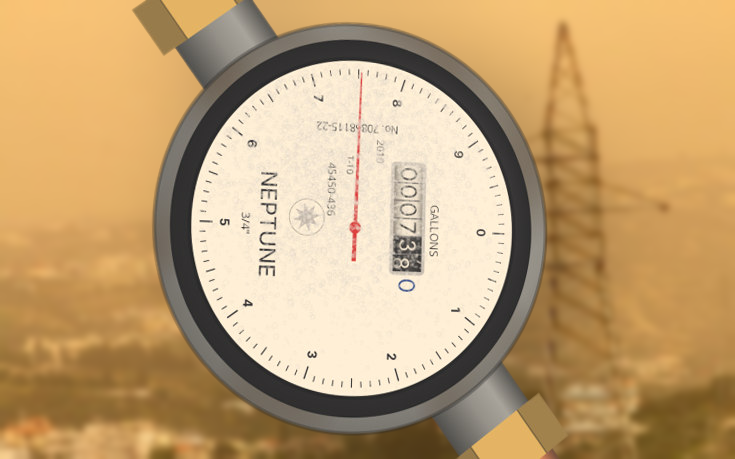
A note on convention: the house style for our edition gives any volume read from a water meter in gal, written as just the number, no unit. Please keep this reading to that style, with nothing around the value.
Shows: 7377.5
